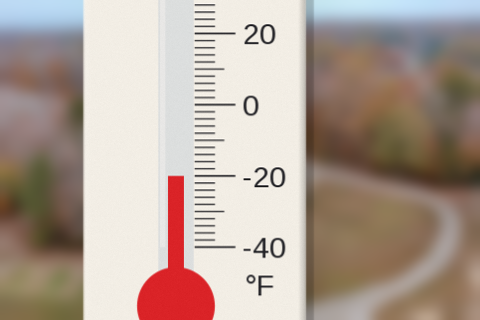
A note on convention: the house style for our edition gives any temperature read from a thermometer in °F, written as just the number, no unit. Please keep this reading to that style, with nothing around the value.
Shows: -20
